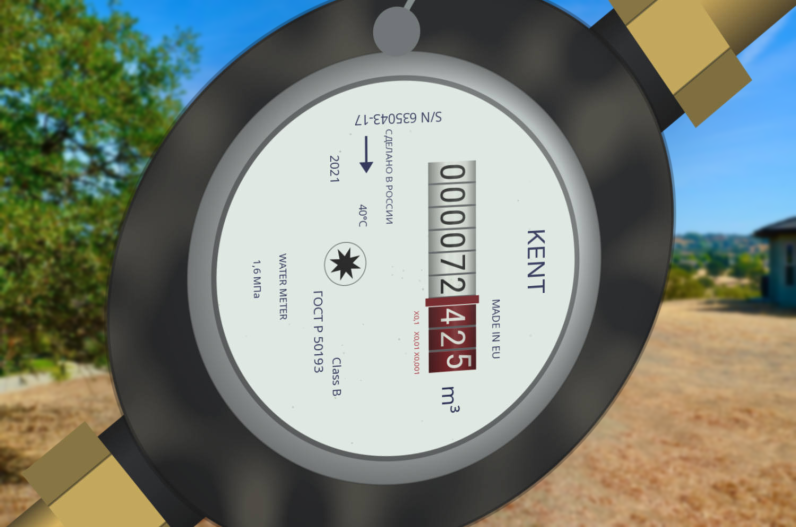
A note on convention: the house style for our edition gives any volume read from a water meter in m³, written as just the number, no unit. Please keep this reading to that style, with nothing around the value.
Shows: 72.425
